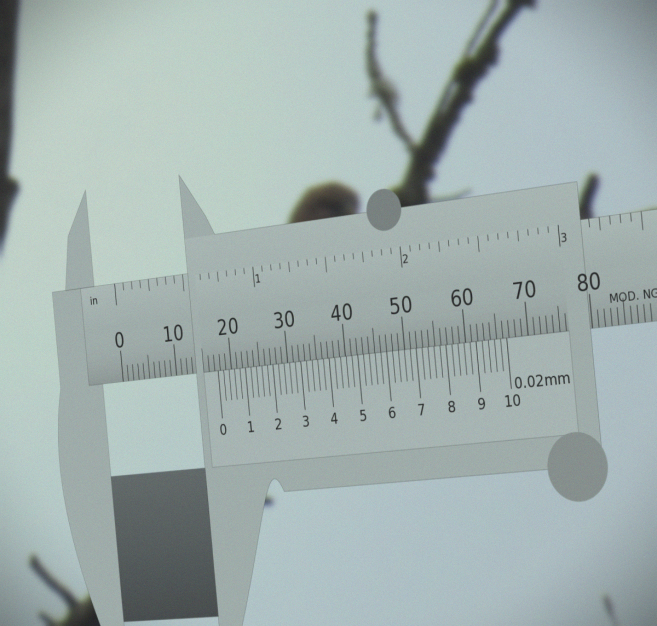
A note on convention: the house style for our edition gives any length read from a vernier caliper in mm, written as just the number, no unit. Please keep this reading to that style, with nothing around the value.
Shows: 17.6
